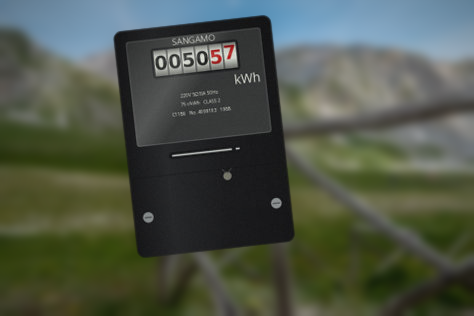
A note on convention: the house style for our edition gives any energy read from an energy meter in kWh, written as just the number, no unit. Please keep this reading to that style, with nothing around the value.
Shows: 50.57
